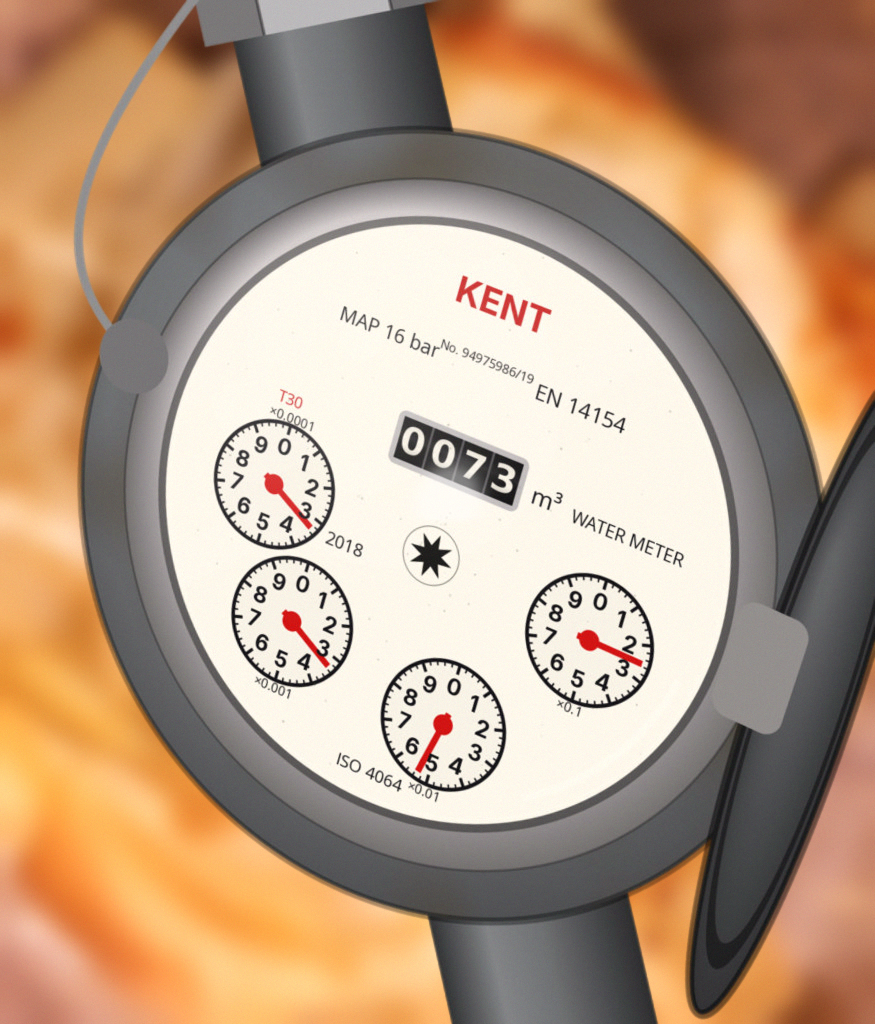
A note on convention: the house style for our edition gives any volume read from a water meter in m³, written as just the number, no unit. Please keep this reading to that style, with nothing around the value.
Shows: 73.2533
